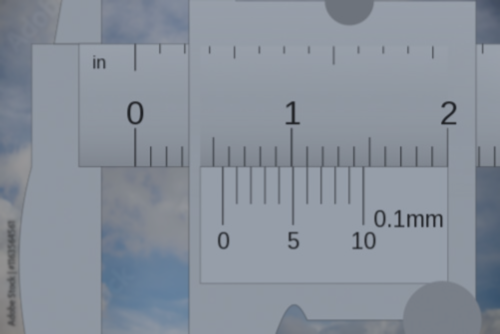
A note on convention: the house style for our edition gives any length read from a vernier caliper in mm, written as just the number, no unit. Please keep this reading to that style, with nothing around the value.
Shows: 5.6
